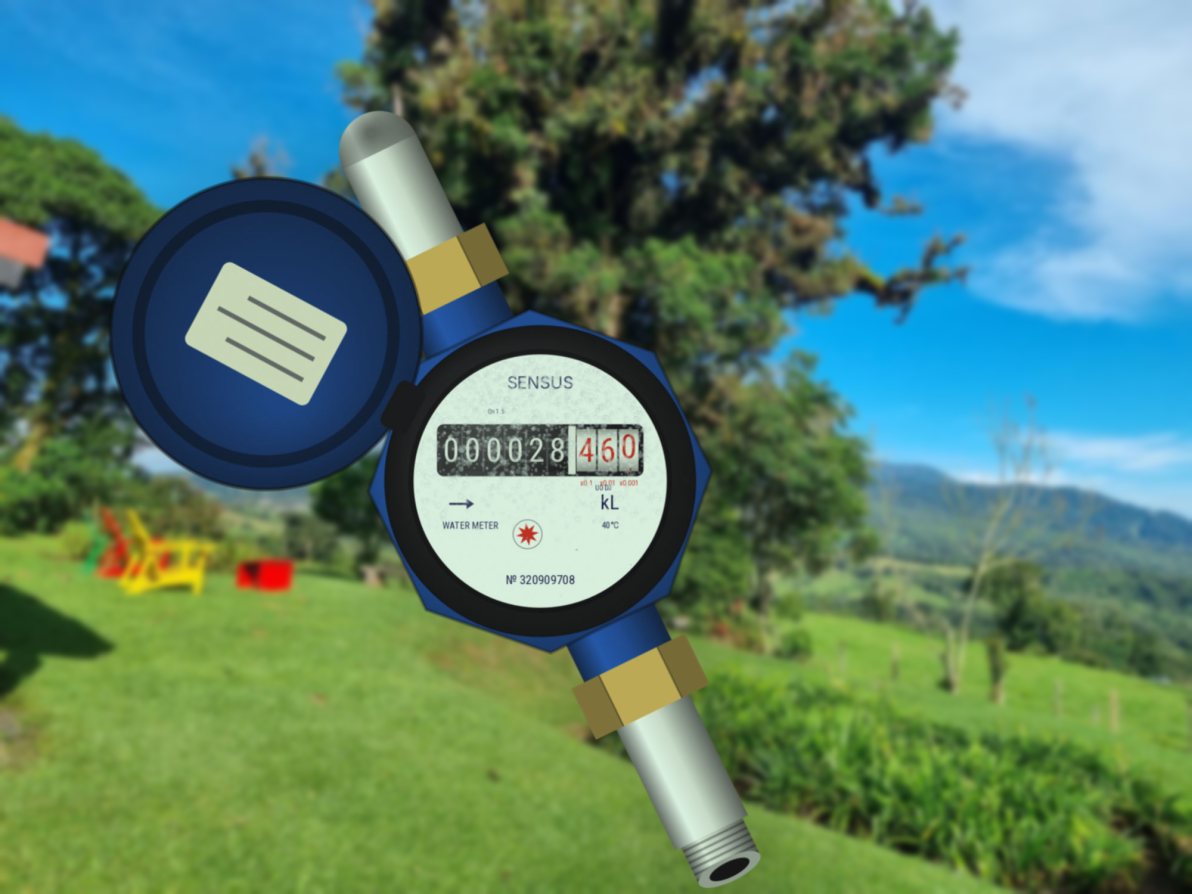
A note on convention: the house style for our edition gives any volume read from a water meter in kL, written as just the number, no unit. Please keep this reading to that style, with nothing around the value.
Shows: 28.460
